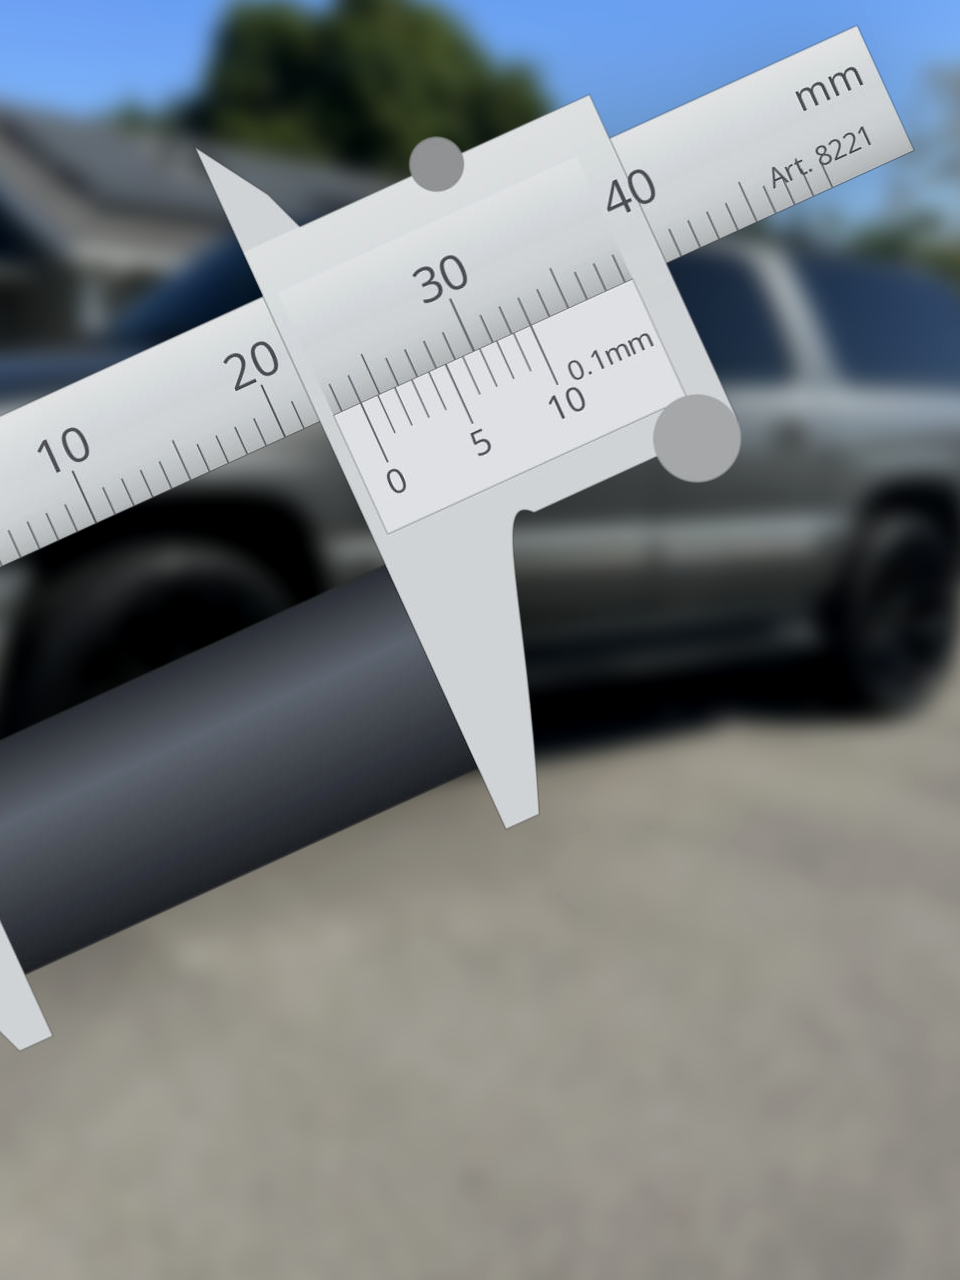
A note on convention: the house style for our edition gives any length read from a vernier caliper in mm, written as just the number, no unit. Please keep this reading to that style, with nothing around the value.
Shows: 24.0
